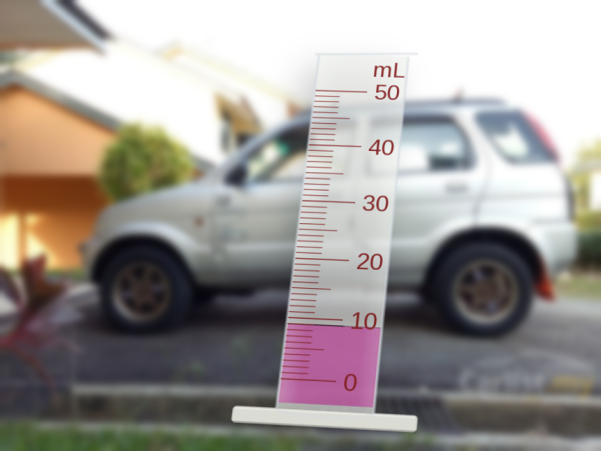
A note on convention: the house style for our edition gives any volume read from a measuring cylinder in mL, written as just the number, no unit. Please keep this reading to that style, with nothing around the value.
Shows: 9
